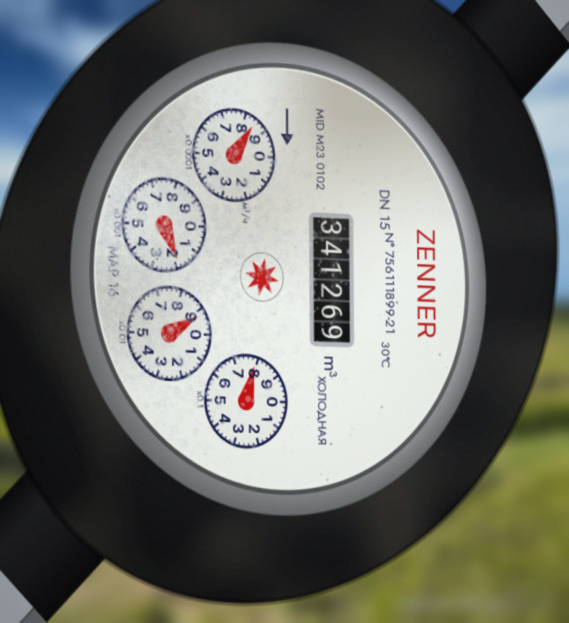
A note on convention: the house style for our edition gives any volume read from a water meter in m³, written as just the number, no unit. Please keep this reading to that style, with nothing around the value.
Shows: 341269.7918
